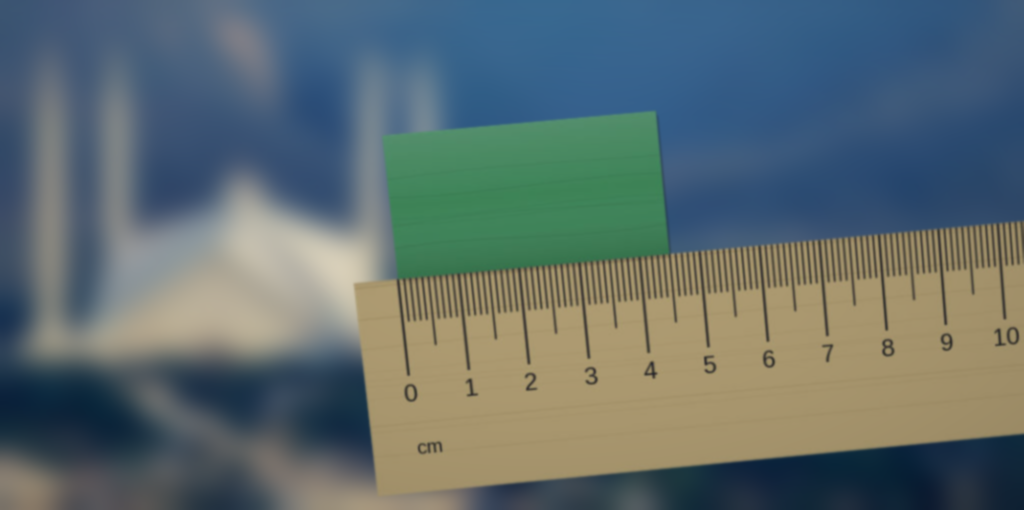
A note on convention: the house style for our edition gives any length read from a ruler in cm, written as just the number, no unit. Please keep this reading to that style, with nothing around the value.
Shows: 4.5
